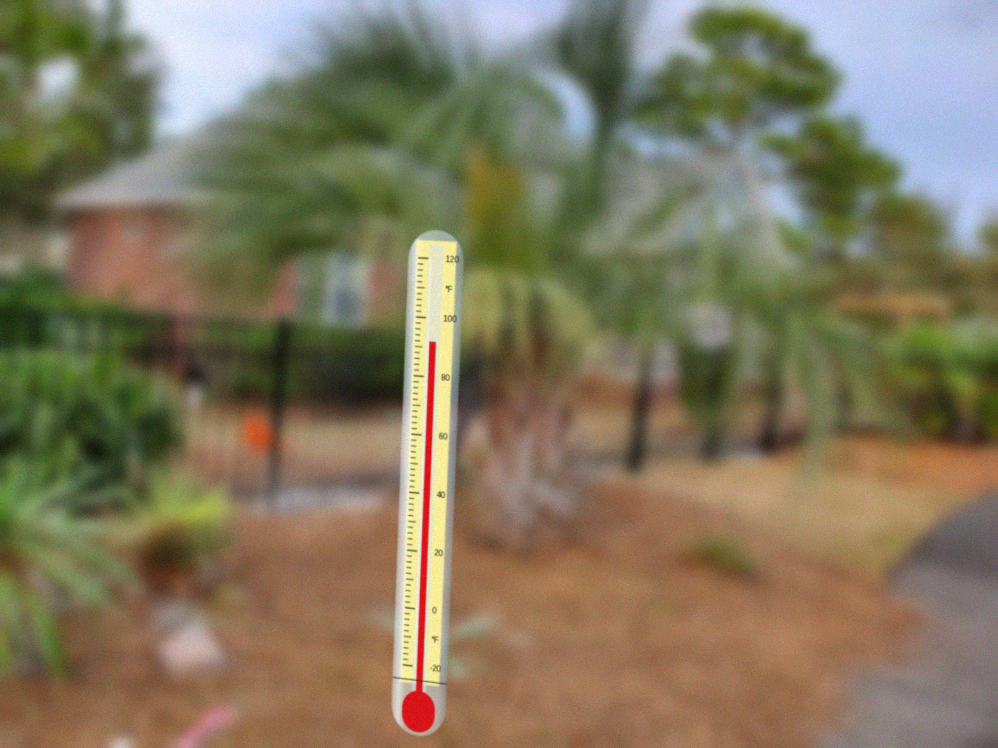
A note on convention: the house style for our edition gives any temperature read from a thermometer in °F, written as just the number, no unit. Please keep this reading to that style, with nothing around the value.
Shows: 92
